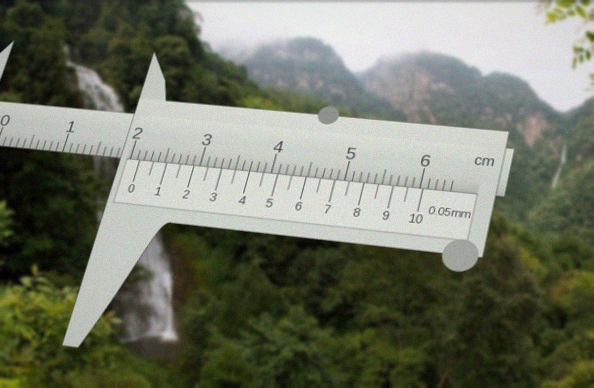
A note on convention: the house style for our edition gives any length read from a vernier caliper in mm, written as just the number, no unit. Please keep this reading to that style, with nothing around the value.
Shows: 21.4
